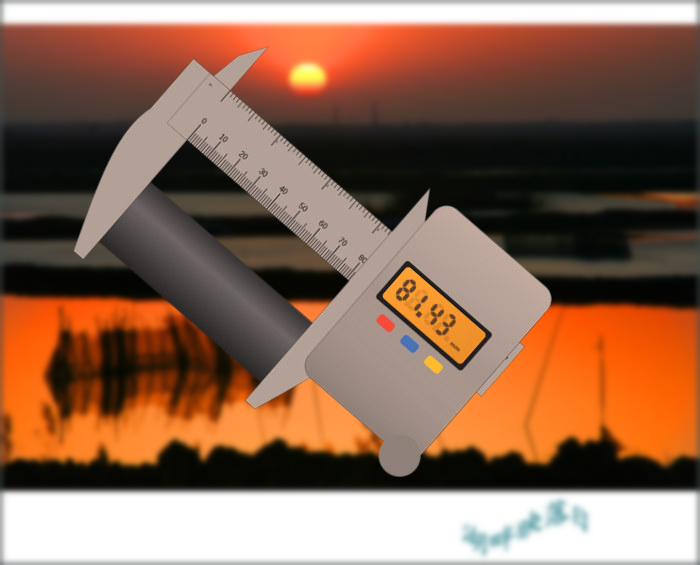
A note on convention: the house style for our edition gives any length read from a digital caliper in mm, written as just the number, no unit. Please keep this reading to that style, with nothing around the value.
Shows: 81.43
